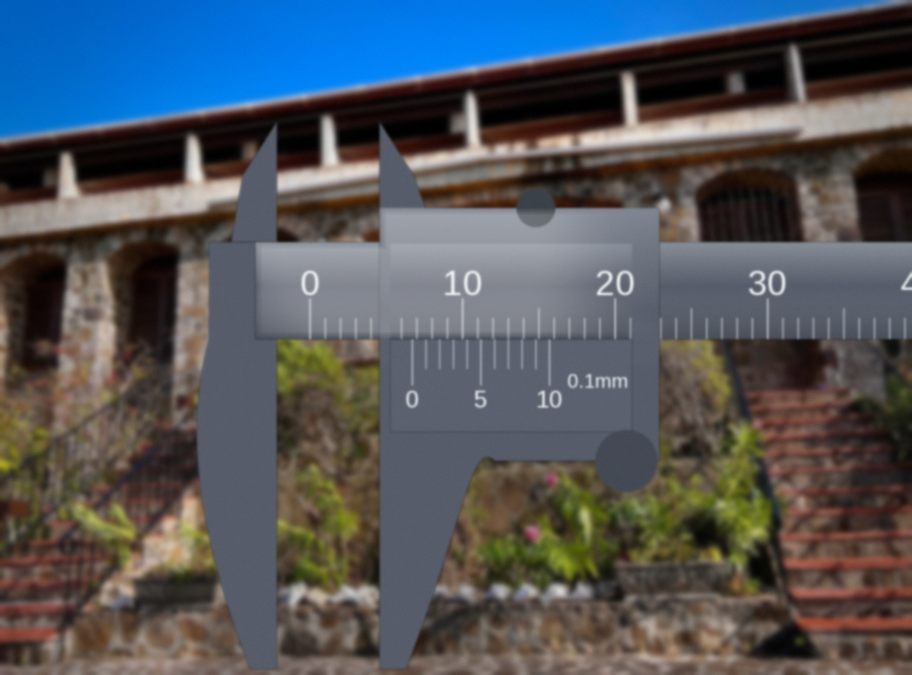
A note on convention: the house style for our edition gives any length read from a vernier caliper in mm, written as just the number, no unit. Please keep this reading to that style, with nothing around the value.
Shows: 6.7
